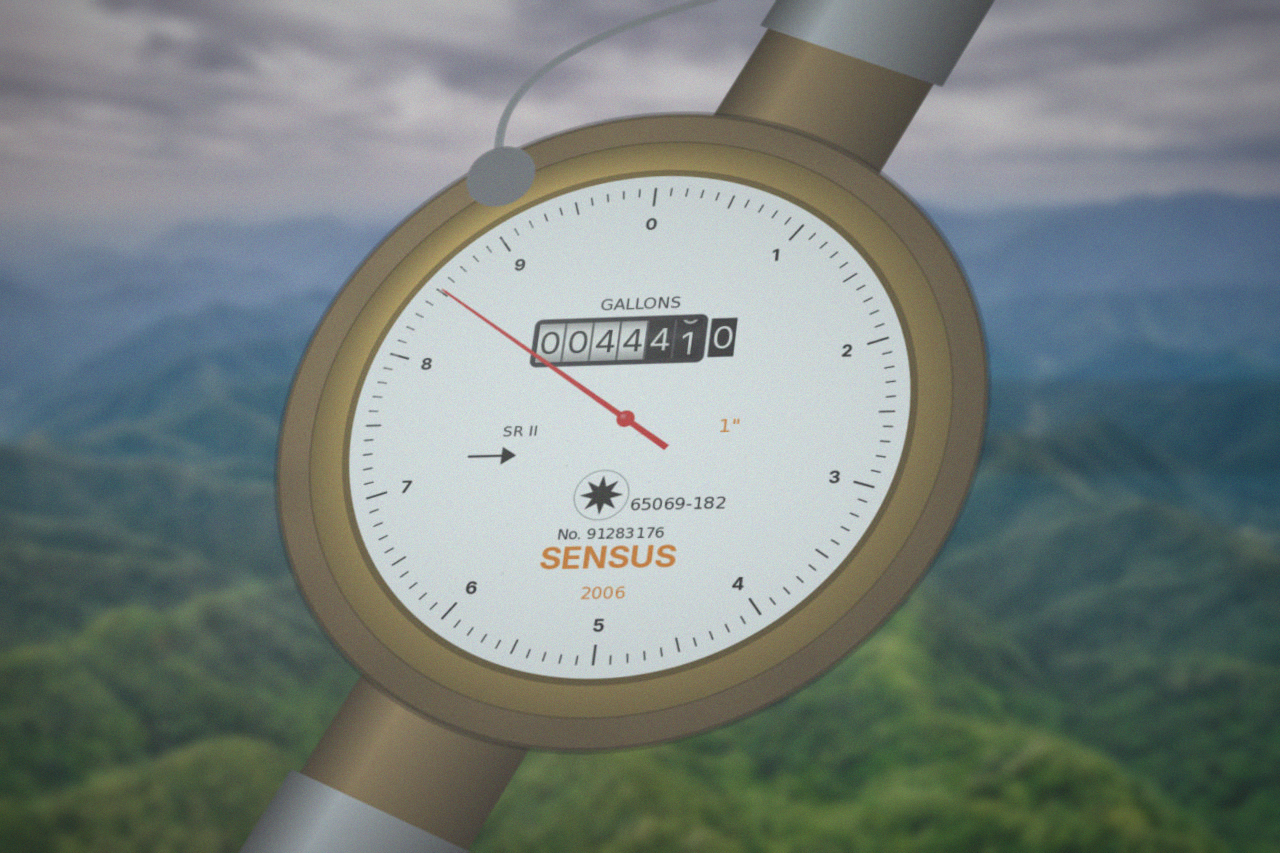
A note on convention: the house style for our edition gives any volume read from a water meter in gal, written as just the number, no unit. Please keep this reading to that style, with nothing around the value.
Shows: 44408.5
